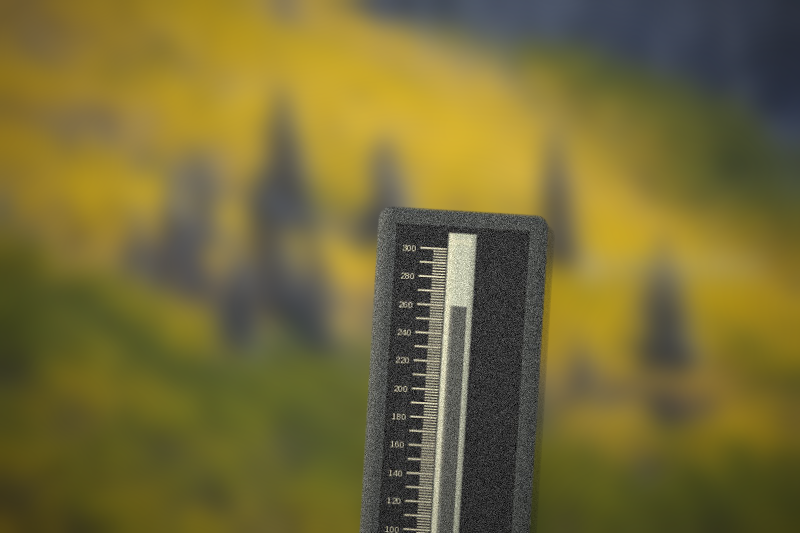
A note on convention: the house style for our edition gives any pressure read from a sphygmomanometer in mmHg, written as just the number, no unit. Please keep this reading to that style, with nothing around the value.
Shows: 260
